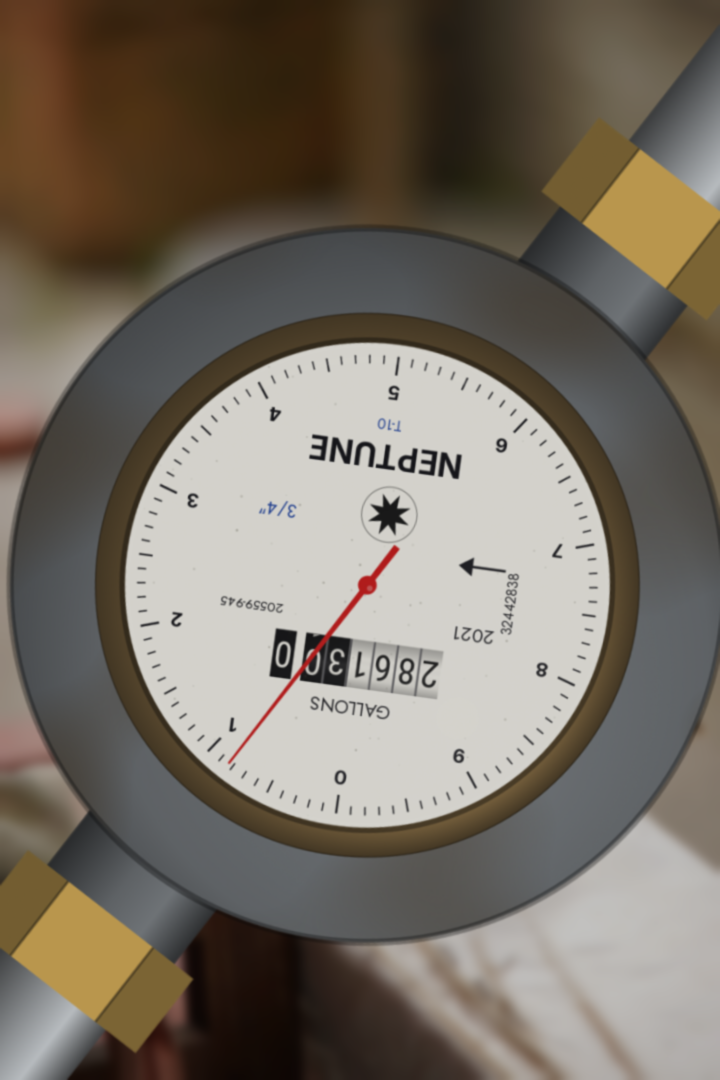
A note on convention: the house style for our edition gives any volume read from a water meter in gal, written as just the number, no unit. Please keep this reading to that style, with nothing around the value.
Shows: 2861300.8
